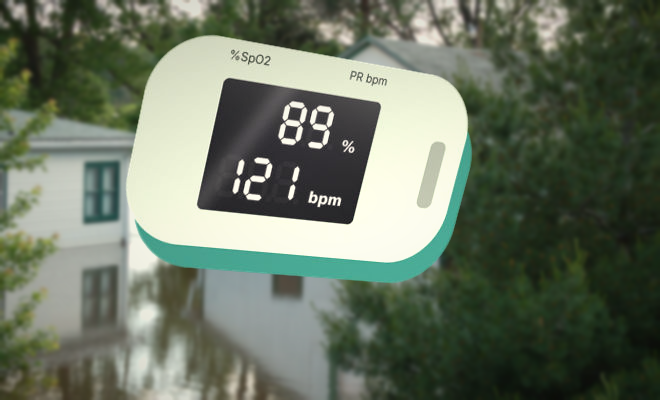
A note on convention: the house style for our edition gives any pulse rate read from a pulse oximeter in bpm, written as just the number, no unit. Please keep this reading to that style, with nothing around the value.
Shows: 121
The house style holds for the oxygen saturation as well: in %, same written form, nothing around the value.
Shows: 89
